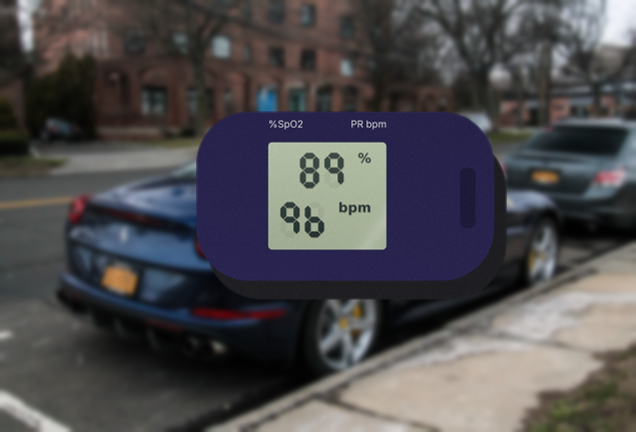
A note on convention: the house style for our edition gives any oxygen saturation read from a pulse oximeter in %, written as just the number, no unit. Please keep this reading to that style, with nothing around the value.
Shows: 89
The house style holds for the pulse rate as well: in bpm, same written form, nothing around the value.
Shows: 96
